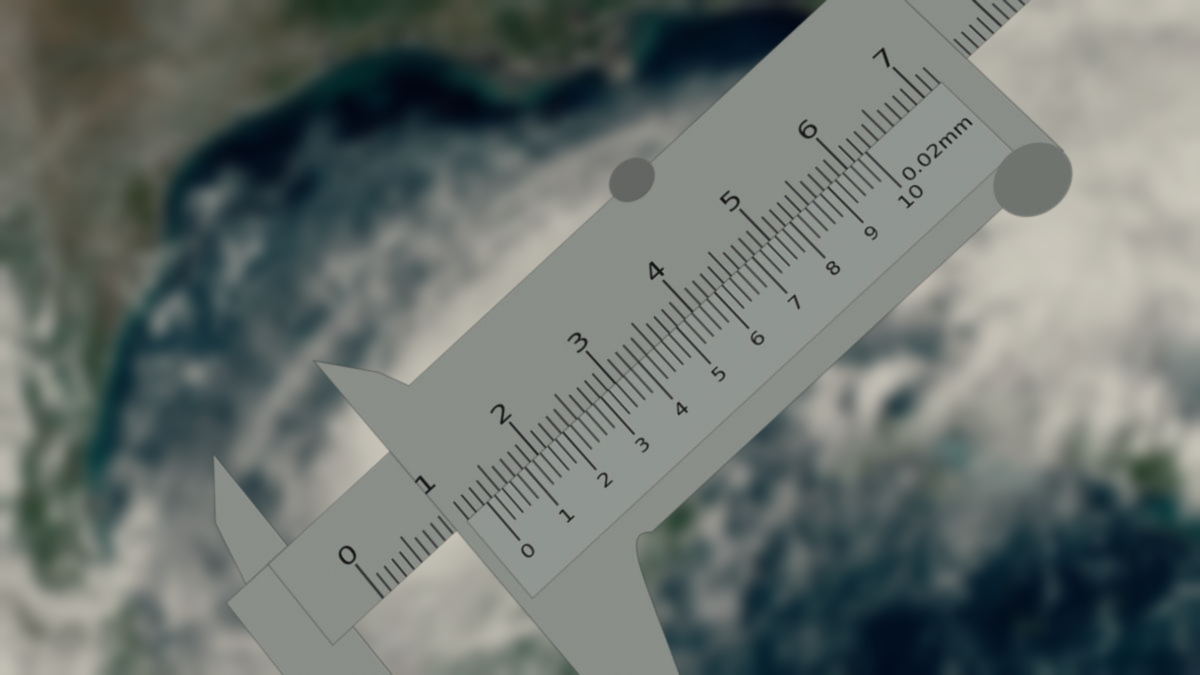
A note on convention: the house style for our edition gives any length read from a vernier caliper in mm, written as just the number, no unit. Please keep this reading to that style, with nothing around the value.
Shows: 13.4
